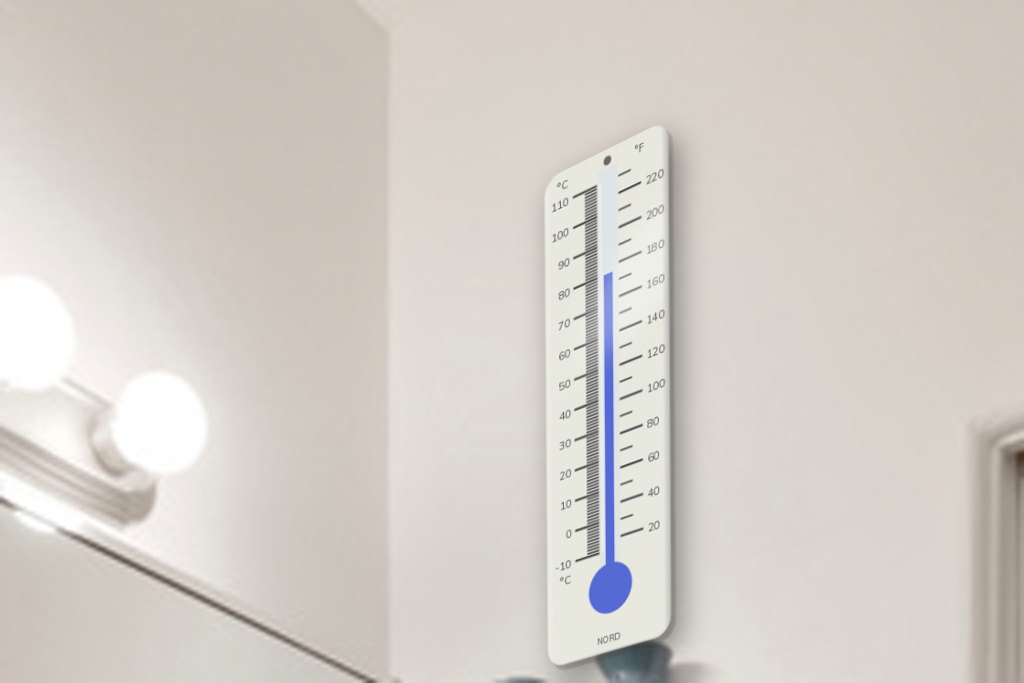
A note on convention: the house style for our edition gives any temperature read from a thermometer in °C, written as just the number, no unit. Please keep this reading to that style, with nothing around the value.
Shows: 80
